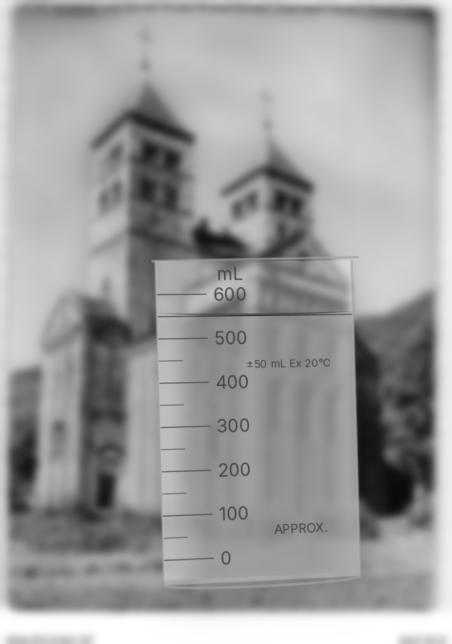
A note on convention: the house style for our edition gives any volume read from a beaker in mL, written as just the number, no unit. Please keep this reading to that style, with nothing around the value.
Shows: 550
